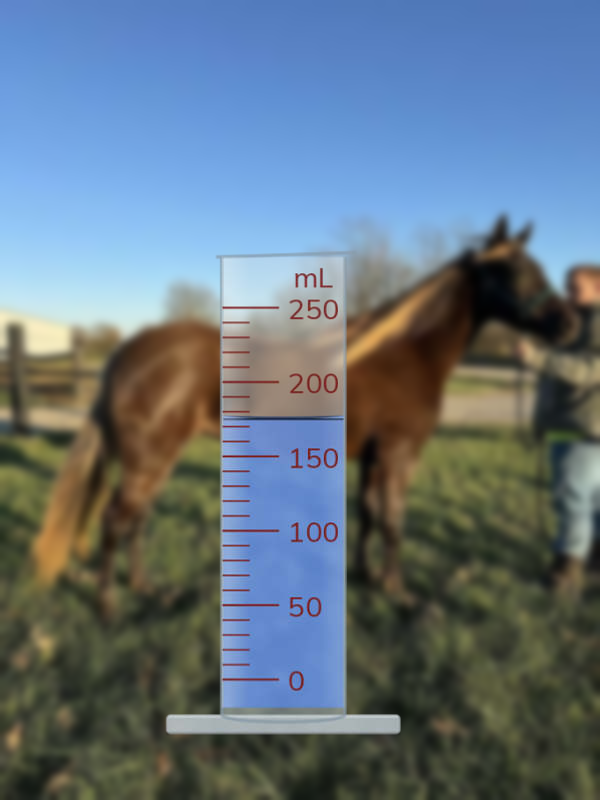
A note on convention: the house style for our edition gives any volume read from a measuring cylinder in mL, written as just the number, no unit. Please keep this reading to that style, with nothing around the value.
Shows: 175
